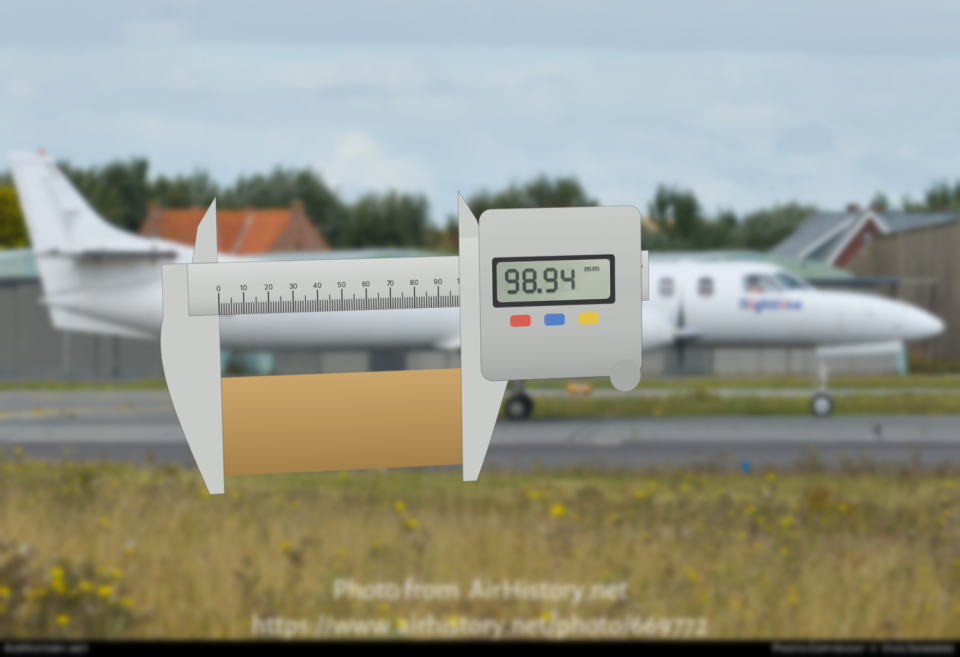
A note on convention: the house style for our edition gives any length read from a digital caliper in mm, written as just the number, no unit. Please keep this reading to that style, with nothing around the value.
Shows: 98.94
